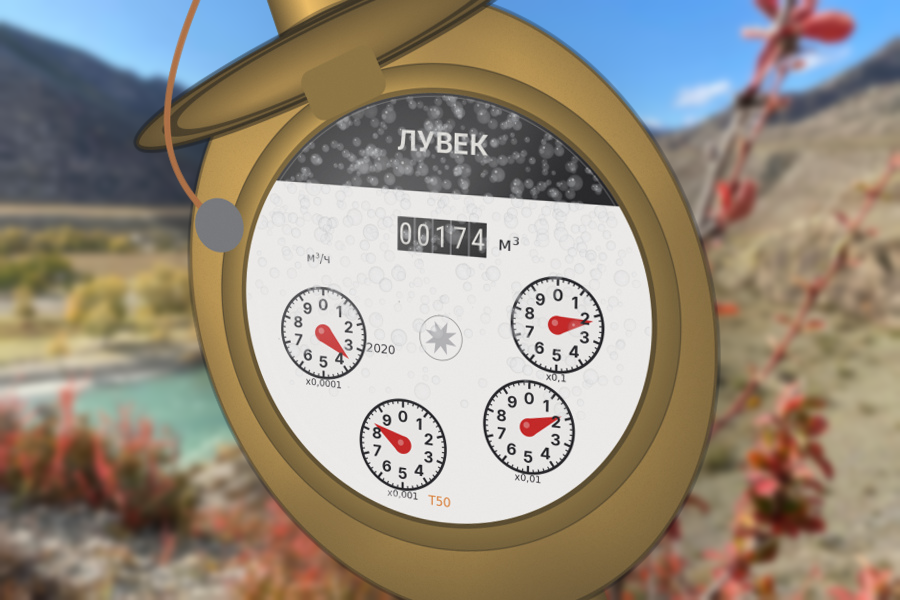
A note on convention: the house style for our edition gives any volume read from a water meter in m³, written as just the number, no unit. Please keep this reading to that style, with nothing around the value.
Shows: 174.2183
